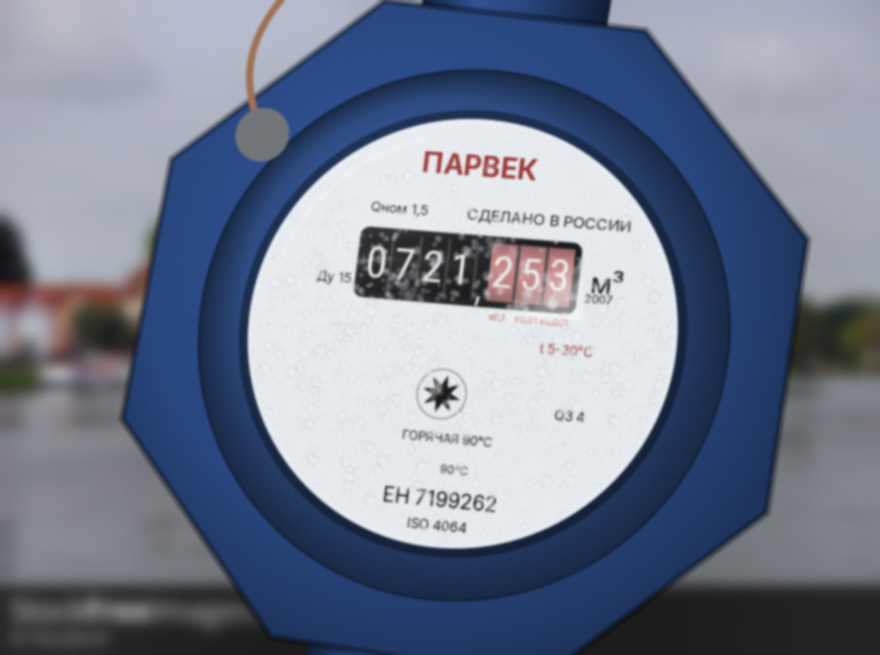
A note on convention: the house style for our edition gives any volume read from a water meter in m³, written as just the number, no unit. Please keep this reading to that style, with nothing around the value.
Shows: 721.253
